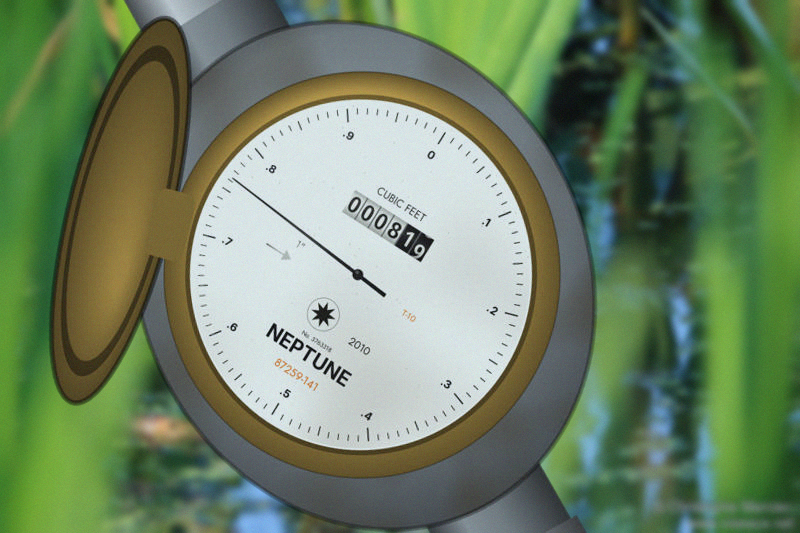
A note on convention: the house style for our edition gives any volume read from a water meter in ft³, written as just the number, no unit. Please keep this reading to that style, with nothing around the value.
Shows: 818.76
